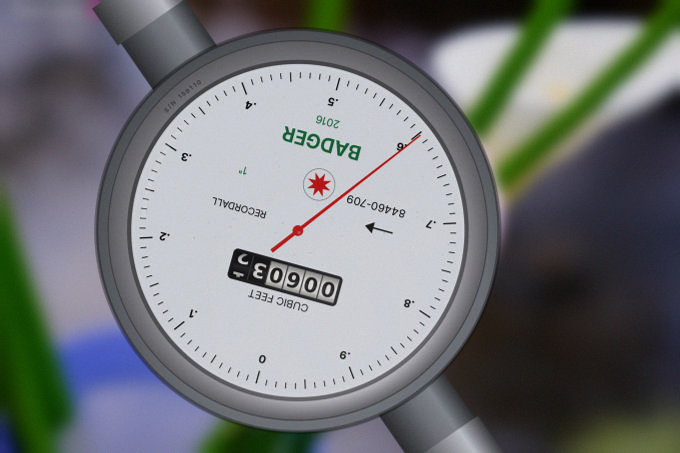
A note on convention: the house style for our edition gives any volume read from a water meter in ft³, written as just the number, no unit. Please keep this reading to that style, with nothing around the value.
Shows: 6031.60
